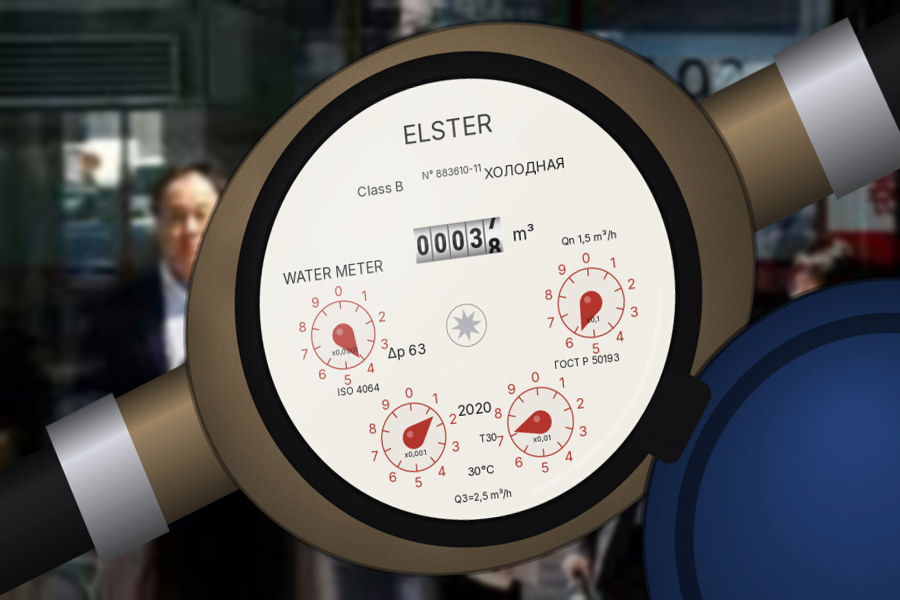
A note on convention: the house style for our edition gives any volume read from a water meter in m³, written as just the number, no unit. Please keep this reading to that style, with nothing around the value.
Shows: 37.5714
